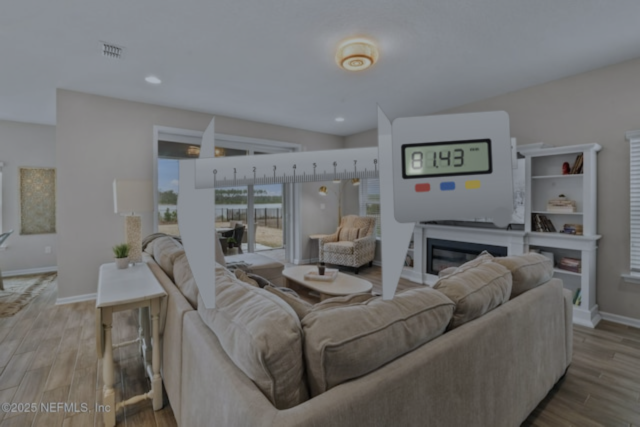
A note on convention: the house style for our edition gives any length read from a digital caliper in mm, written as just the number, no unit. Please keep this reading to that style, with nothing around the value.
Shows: 81.43
